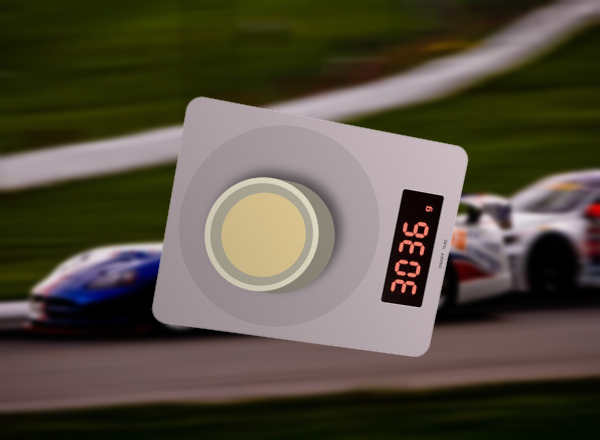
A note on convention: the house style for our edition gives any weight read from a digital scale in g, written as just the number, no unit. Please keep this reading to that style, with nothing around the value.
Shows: 3036
